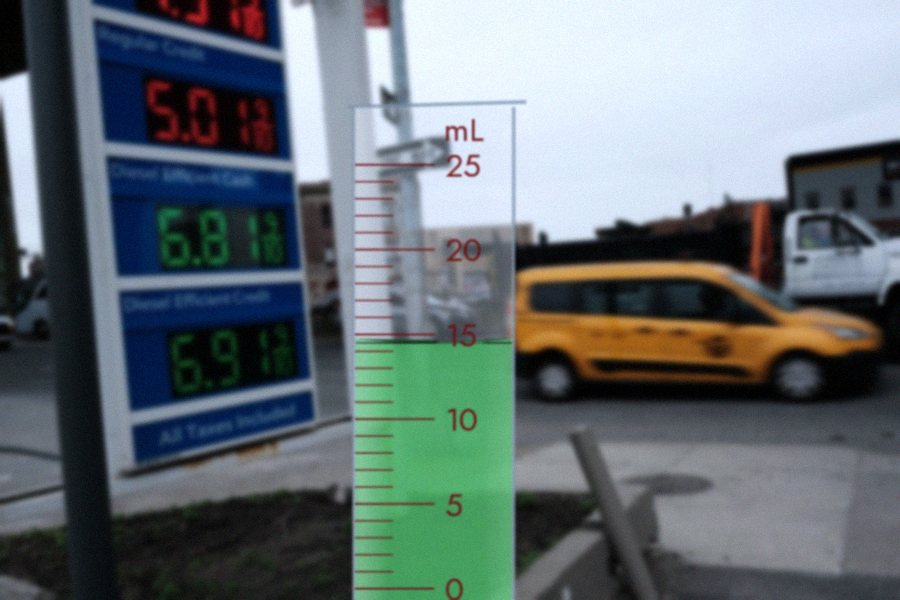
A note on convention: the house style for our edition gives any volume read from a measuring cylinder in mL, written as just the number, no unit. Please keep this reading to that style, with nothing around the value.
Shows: 14.5
